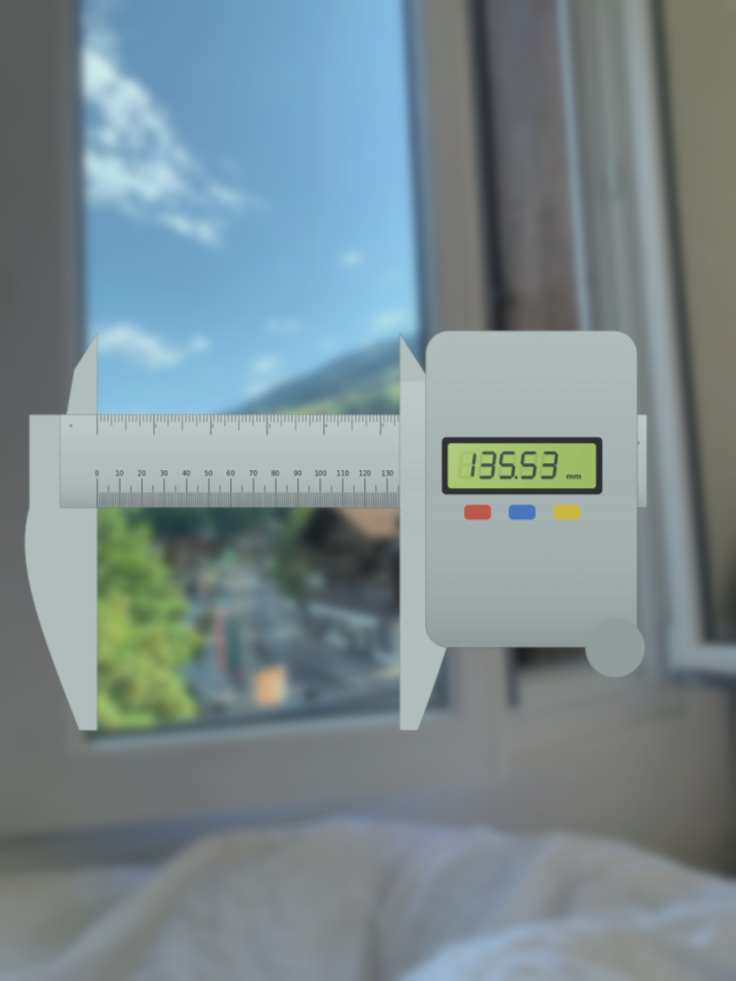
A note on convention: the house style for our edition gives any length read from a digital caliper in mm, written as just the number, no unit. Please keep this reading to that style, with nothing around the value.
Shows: 135.53
